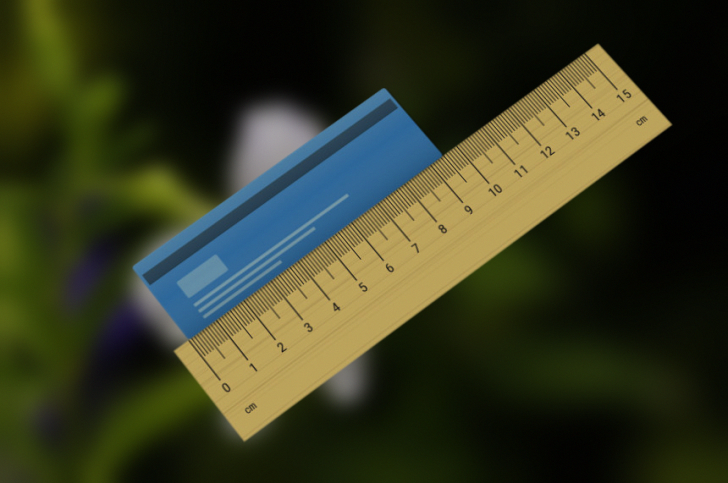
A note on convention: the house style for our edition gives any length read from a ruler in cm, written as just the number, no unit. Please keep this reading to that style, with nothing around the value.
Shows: 9.5
